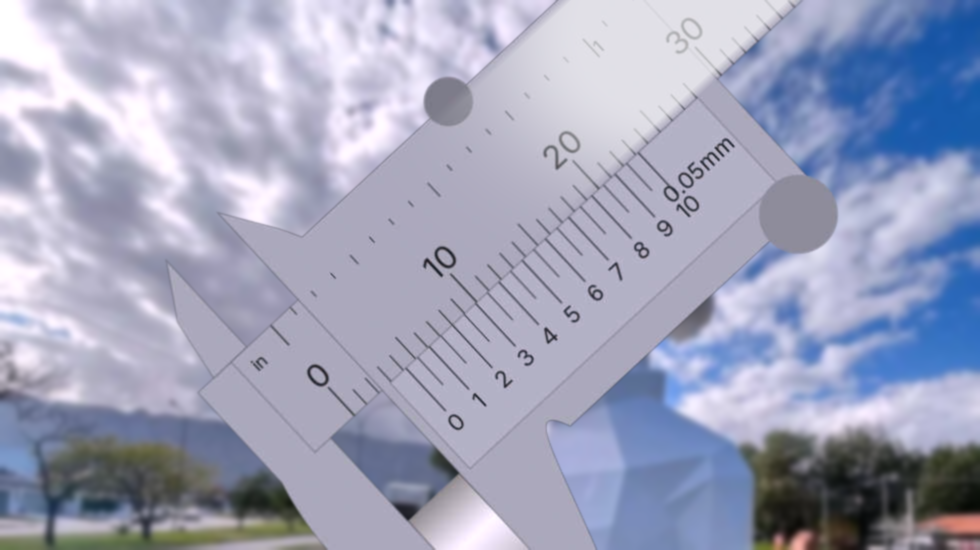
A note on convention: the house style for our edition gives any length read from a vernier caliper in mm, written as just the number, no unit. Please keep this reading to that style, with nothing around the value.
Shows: 4.2
